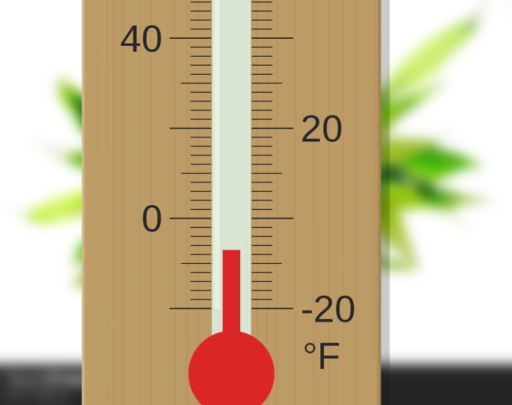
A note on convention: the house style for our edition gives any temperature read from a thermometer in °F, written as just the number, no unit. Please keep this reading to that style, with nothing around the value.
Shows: -7
